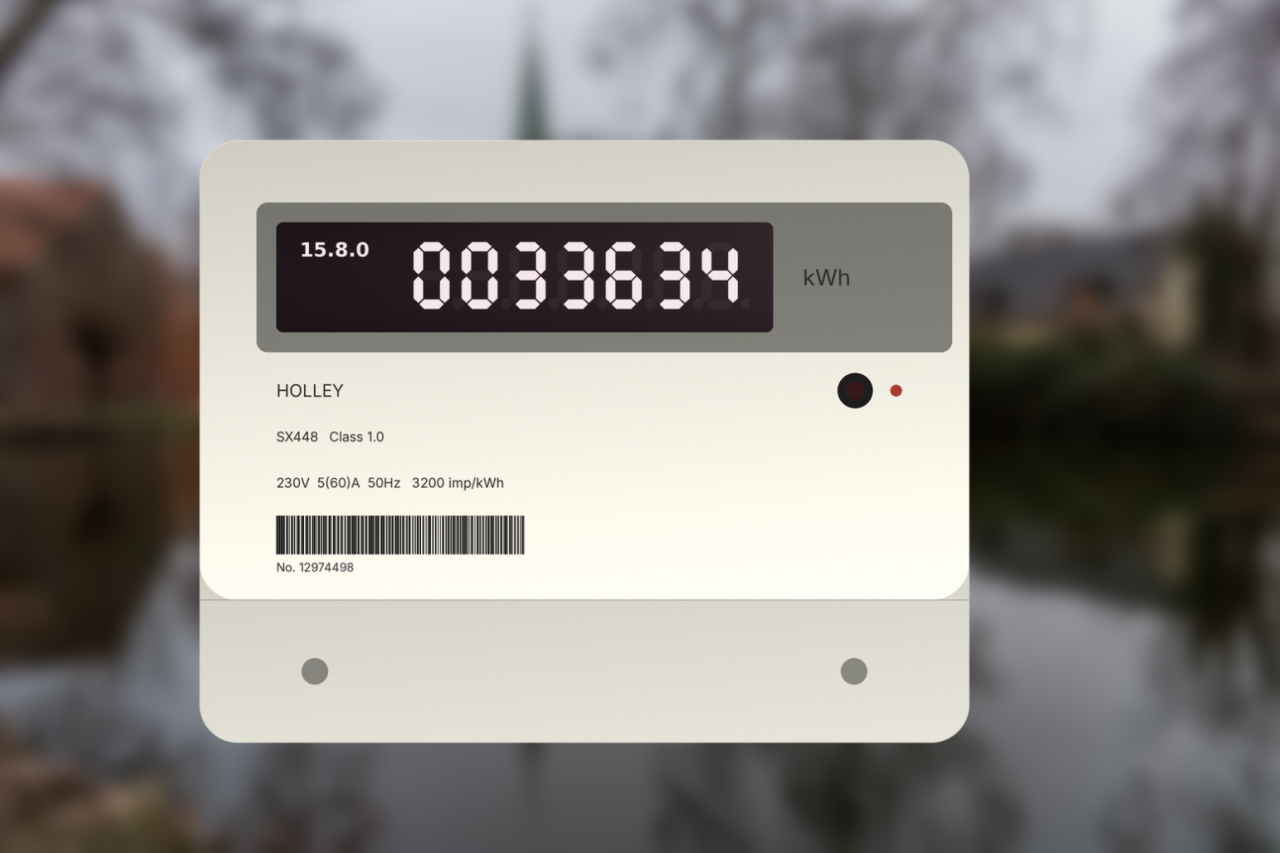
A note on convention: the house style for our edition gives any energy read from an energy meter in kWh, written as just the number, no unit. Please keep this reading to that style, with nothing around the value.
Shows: 33634
